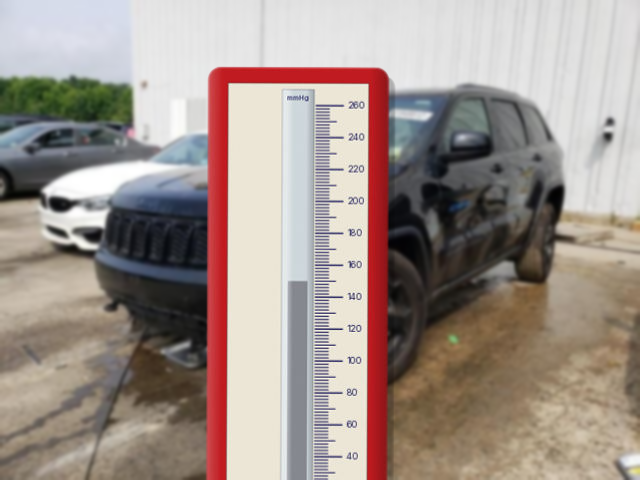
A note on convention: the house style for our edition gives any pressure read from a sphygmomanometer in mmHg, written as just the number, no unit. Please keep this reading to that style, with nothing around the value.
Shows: 150
